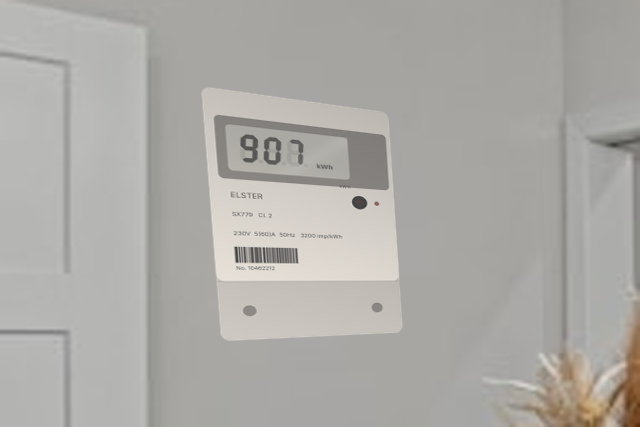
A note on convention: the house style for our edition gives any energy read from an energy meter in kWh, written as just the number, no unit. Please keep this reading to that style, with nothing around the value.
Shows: 907
